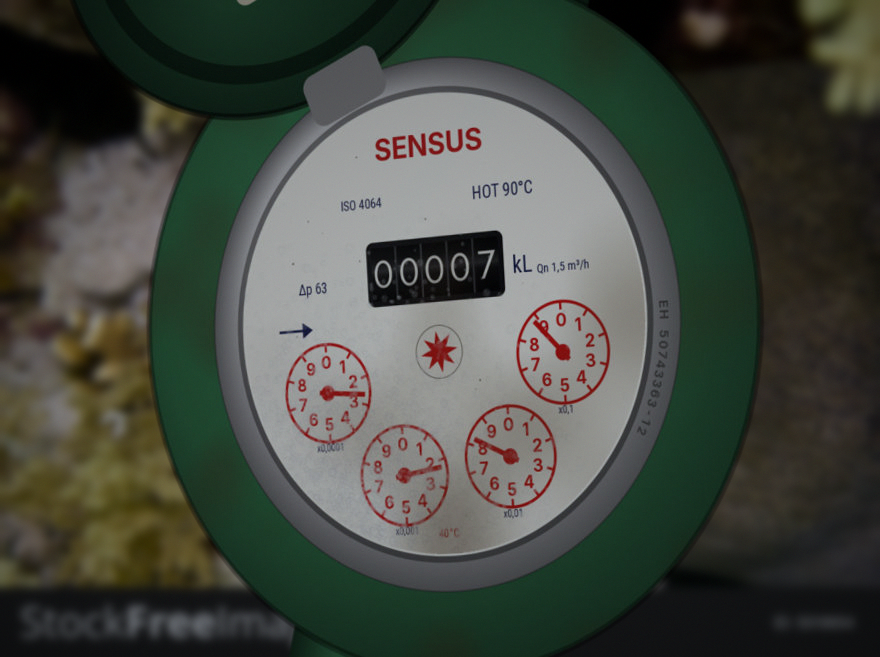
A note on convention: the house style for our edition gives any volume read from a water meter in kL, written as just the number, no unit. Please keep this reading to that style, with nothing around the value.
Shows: 7.8822
